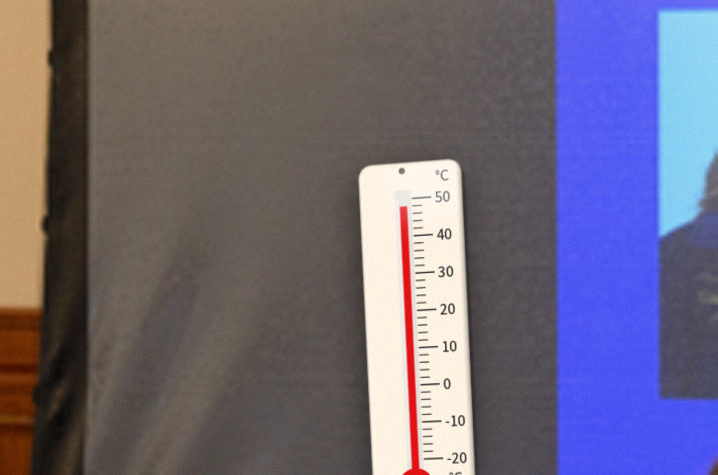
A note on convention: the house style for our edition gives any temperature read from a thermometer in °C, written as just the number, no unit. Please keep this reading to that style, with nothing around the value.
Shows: 48
